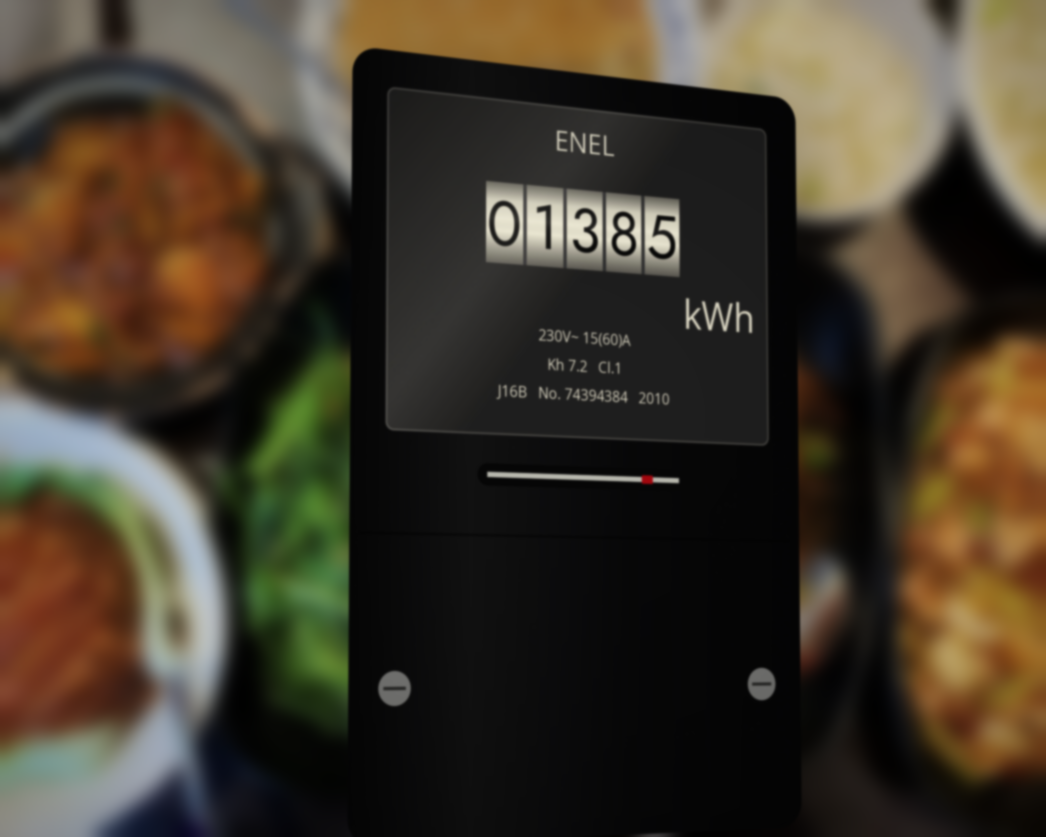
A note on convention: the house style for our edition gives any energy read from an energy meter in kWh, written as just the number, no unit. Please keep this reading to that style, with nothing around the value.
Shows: 1385
